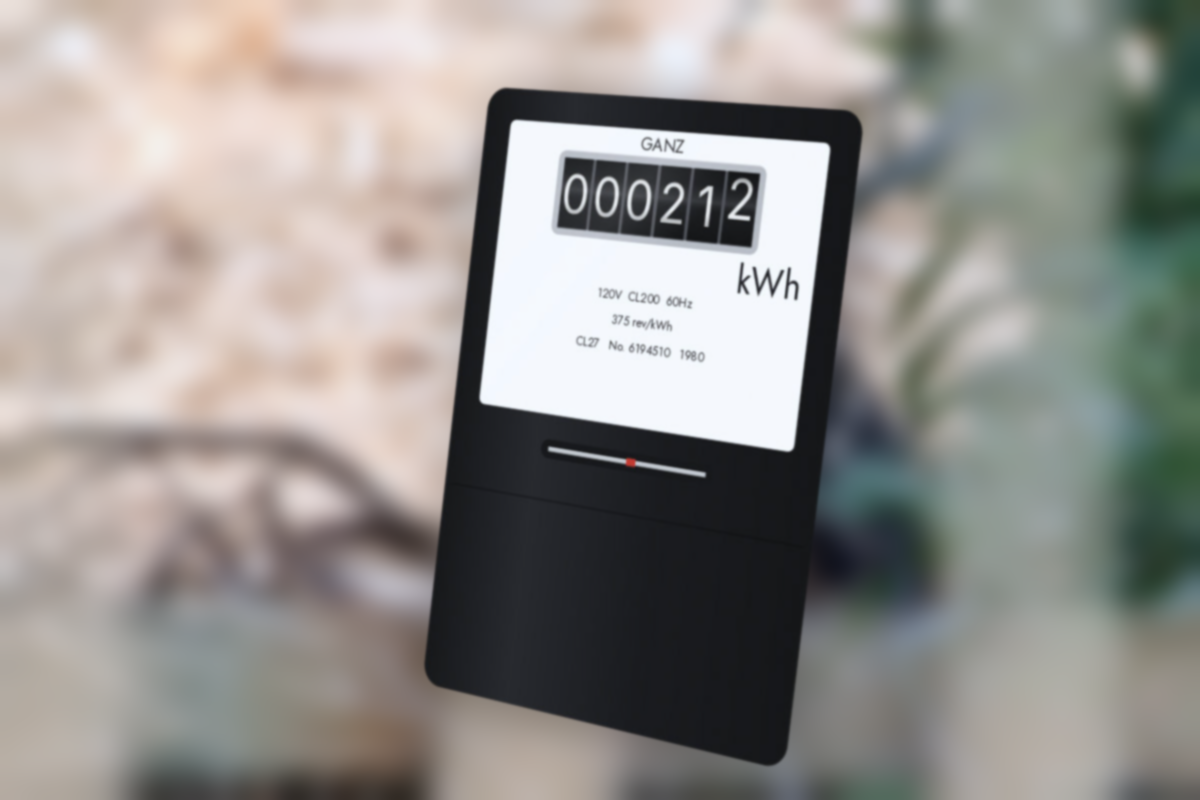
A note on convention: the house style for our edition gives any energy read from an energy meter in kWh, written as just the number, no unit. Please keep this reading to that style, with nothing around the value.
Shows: 212
